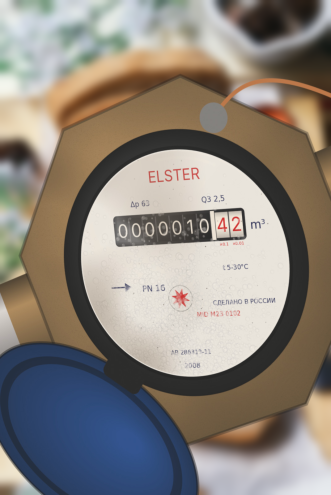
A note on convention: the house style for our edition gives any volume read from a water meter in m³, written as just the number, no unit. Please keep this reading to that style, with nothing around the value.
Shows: 10.42
